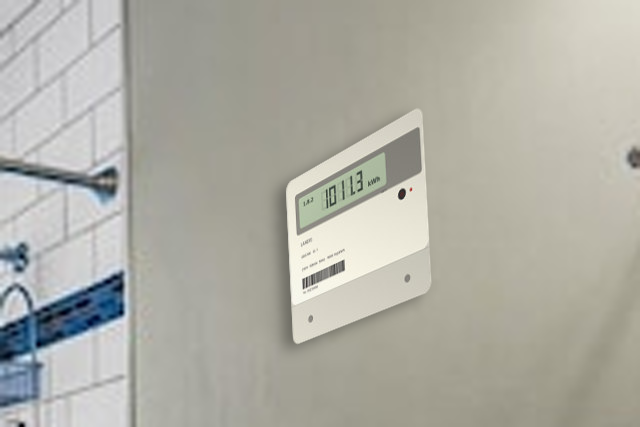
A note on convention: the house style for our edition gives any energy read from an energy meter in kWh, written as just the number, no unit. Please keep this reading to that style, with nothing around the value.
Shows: 1011.3
